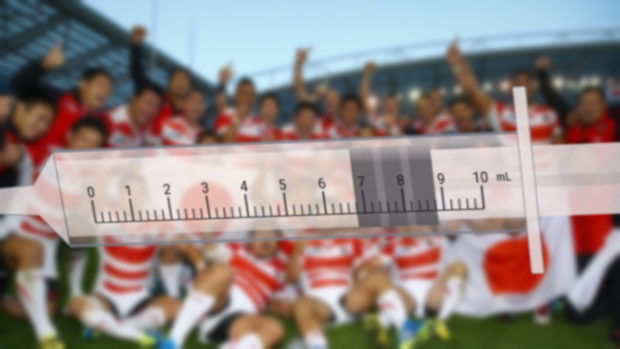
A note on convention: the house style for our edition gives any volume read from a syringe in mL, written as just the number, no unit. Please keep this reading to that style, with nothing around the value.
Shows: 6.8
